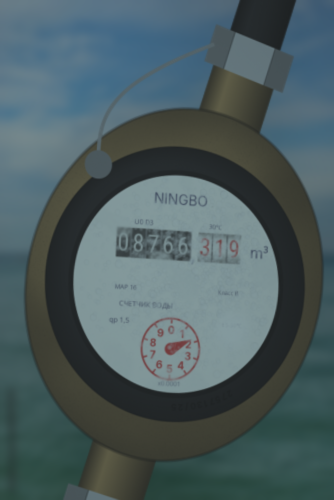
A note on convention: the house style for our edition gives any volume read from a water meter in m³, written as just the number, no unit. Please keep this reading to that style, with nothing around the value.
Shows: 8766.3191
